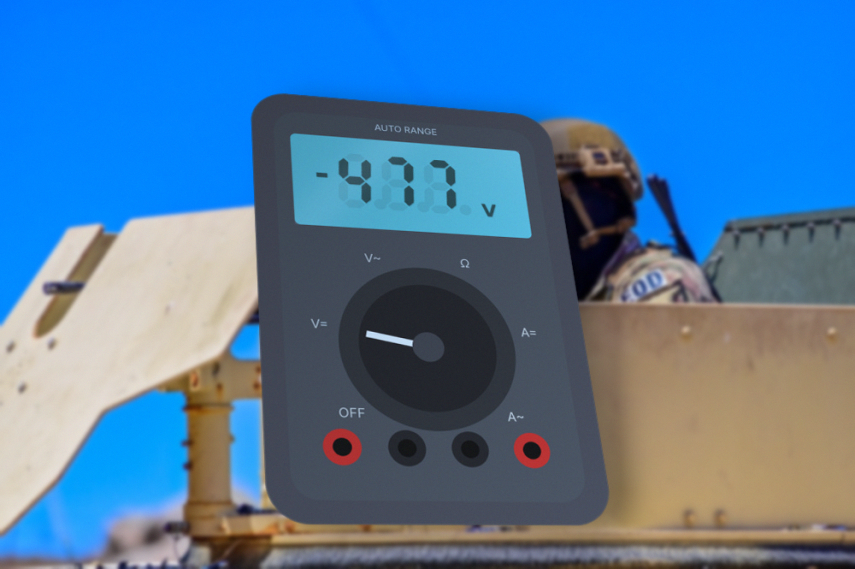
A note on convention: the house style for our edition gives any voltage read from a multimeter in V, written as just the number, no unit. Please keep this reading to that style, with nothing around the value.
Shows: -477
